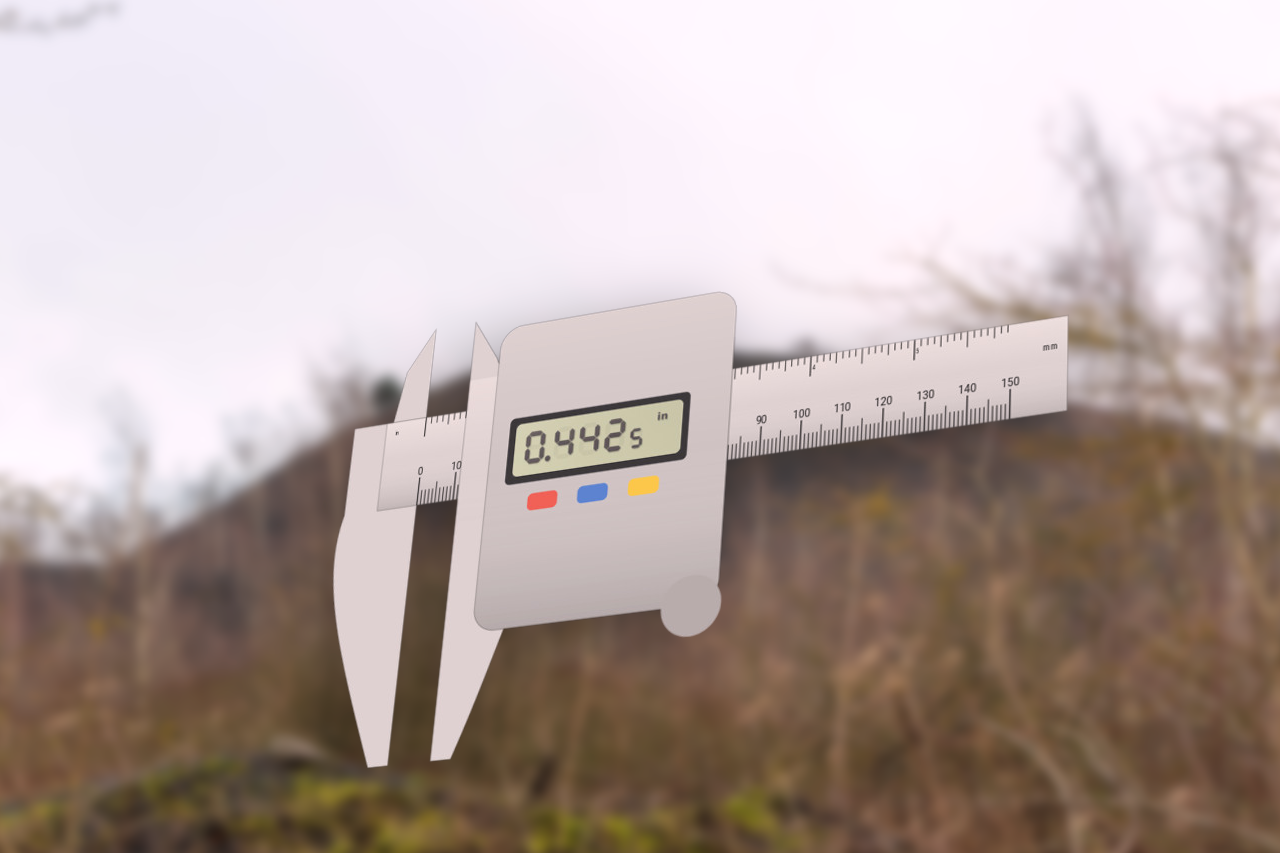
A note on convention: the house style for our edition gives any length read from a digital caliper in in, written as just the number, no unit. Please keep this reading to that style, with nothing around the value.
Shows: 0.4425
